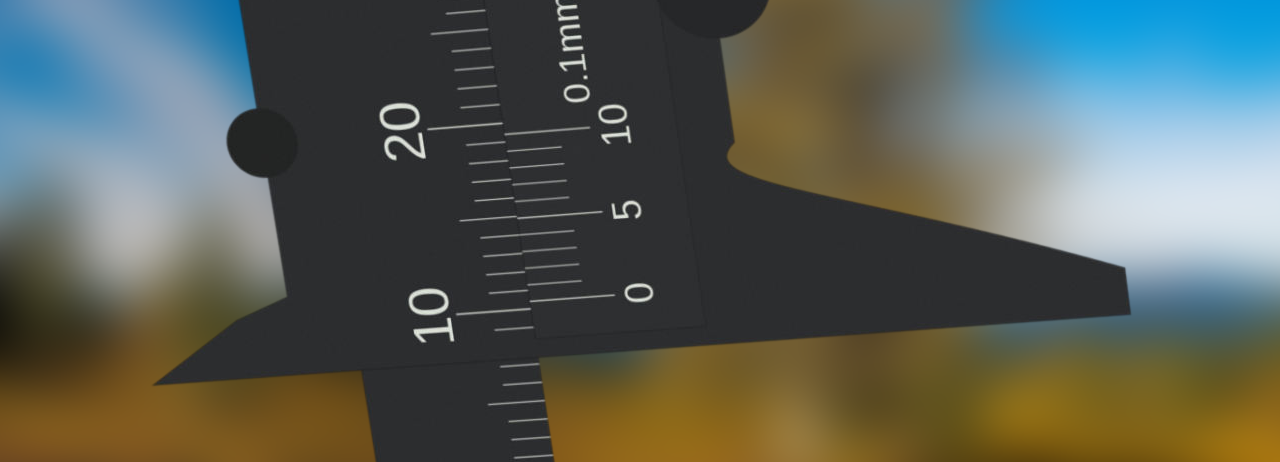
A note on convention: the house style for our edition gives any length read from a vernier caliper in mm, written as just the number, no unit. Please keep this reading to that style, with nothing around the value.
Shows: 10.4
